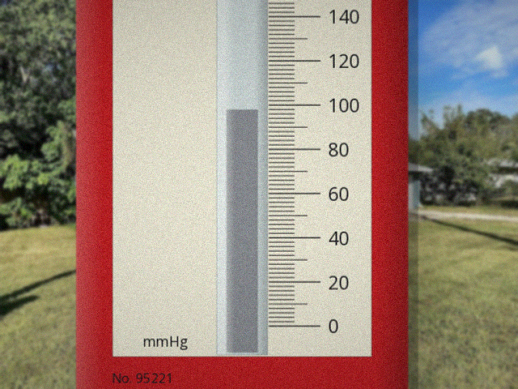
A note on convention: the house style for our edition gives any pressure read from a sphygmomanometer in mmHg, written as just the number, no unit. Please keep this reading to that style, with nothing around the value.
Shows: 98
